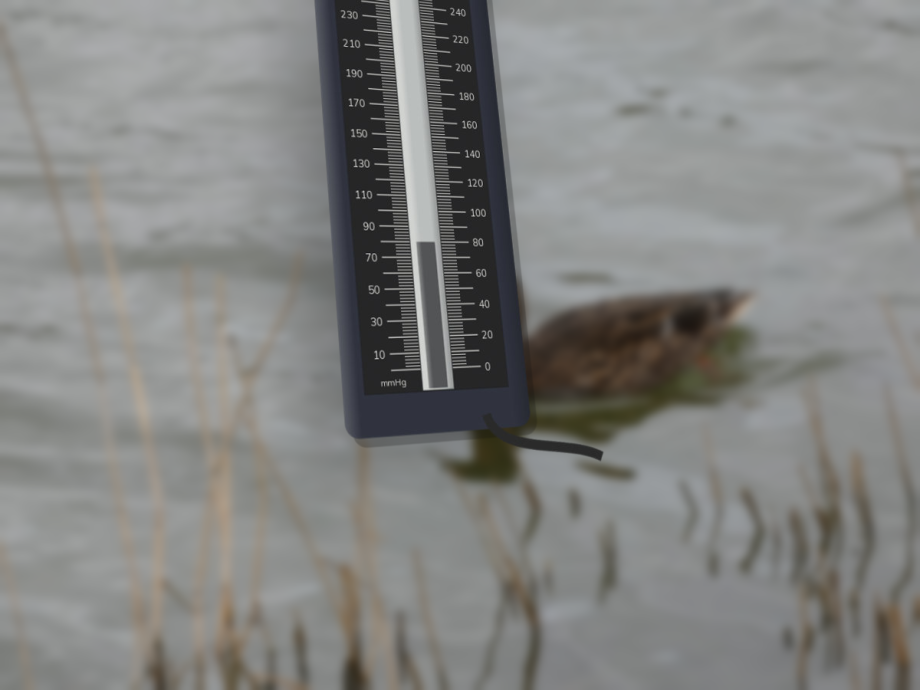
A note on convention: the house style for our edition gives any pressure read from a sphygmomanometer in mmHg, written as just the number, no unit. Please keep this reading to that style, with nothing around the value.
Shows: 80
